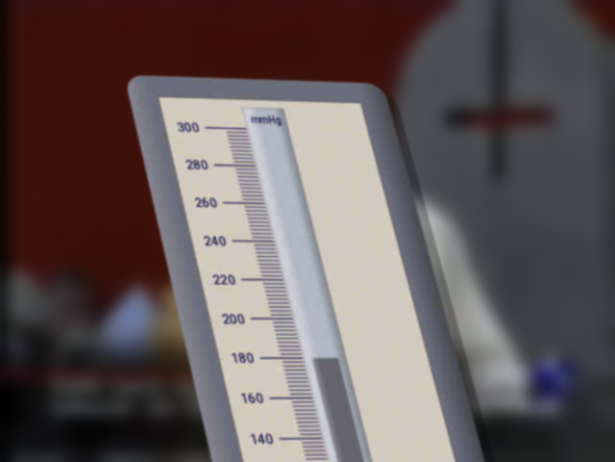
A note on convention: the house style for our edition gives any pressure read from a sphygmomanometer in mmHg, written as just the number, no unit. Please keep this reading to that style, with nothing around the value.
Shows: 180
